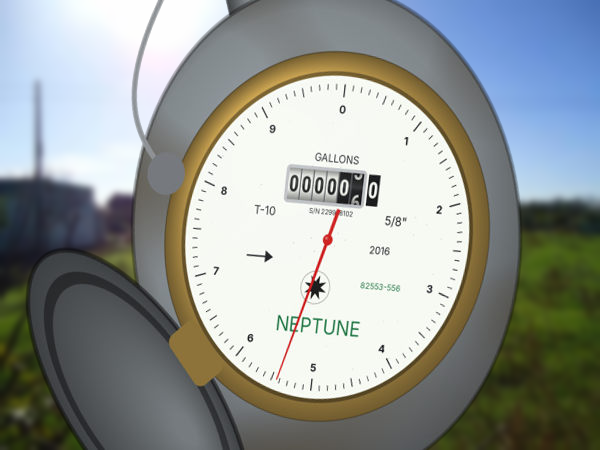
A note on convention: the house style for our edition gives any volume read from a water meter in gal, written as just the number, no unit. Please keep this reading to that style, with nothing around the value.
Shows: 55.4
